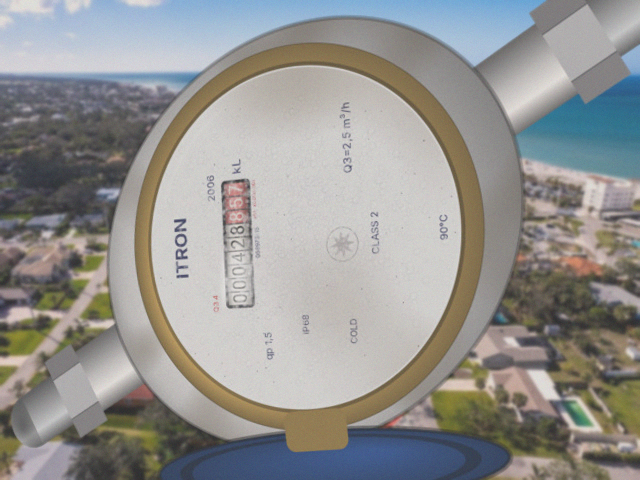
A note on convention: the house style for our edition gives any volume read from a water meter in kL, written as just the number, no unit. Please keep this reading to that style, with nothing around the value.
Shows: 428.857
